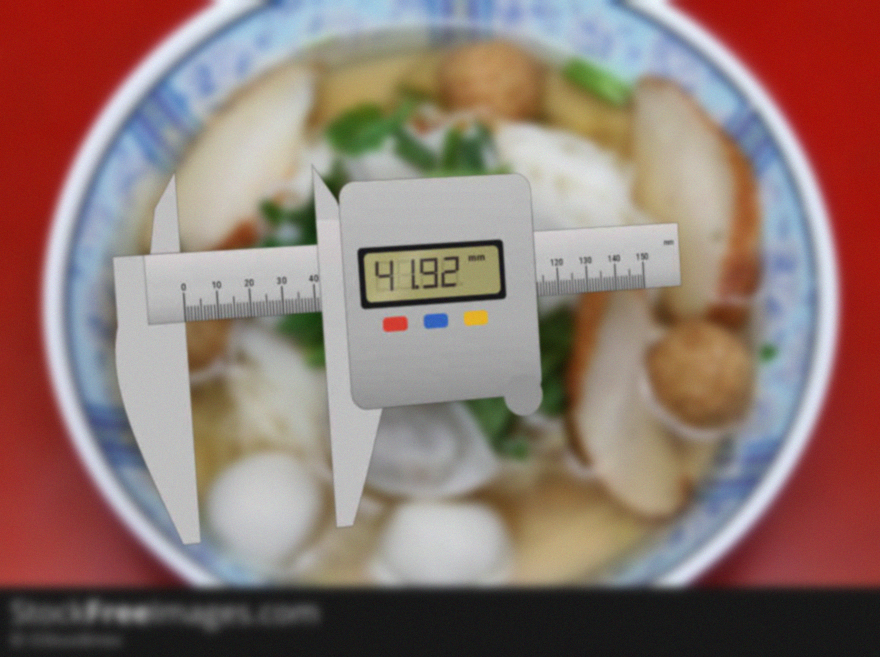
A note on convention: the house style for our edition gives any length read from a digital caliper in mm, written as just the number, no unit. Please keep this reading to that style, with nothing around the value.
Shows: 41.92
